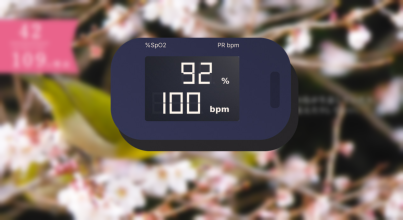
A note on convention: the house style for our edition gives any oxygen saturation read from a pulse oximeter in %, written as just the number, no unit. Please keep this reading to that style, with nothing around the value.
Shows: 92
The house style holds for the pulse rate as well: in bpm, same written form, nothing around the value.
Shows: 100
